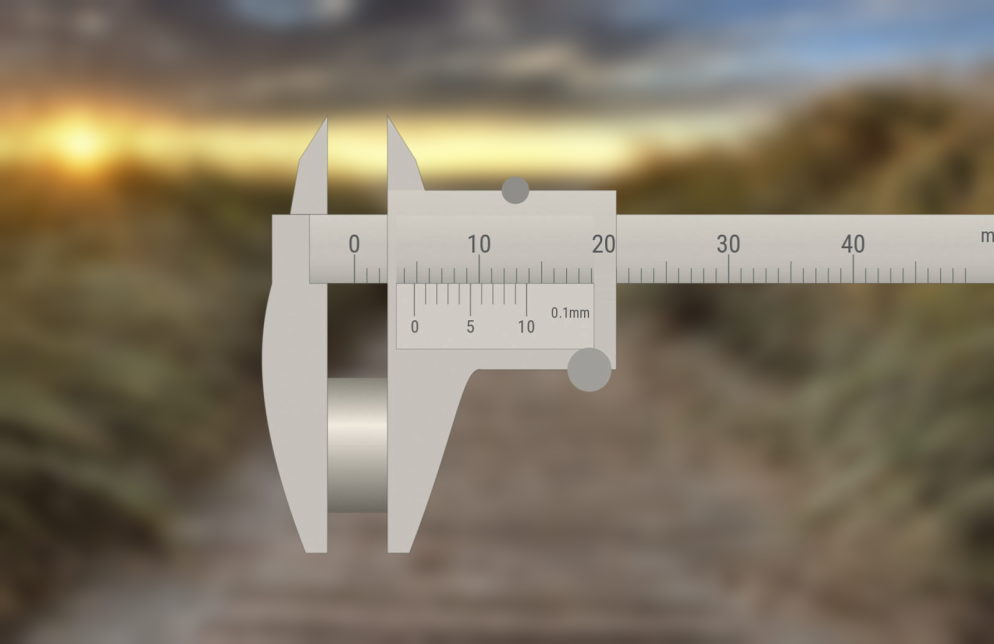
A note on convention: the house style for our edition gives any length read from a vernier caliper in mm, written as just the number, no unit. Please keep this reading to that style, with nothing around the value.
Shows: 4.8
